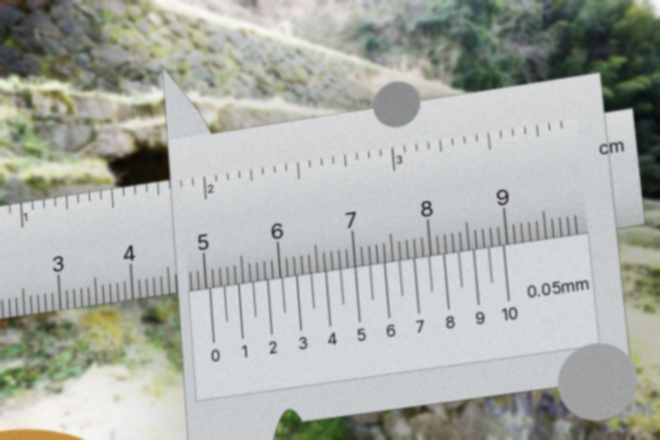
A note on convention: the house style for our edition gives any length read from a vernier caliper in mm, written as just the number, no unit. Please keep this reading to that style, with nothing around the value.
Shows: 50.5
